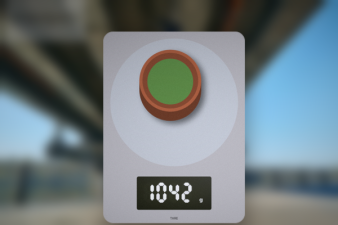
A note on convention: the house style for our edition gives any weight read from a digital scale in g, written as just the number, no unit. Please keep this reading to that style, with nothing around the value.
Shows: 1042
